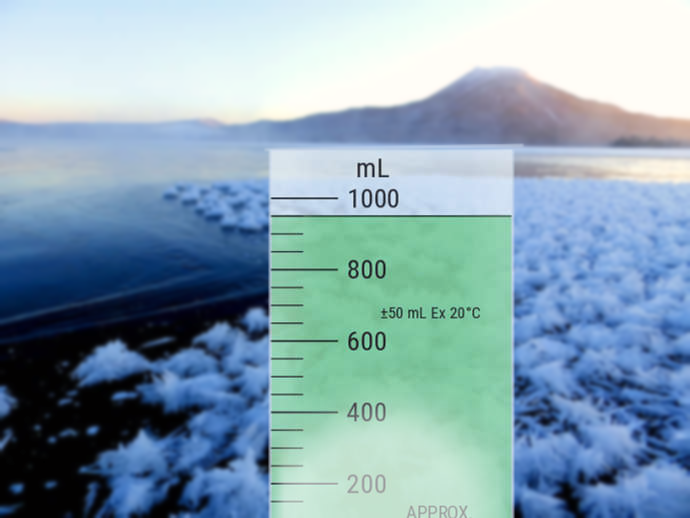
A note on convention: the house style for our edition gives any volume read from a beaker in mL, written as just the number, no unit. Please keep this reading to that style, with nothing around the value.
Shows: 950
